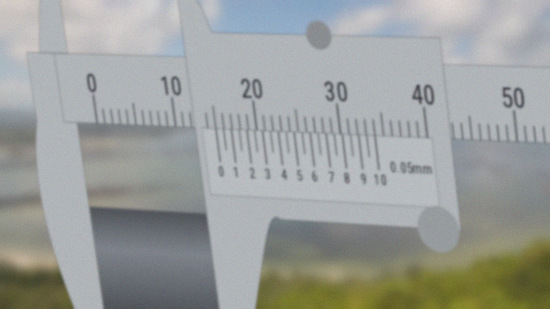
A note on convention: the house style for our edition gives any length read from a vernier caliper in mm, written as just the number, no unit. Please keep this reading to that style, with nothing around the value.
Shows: 15.0
